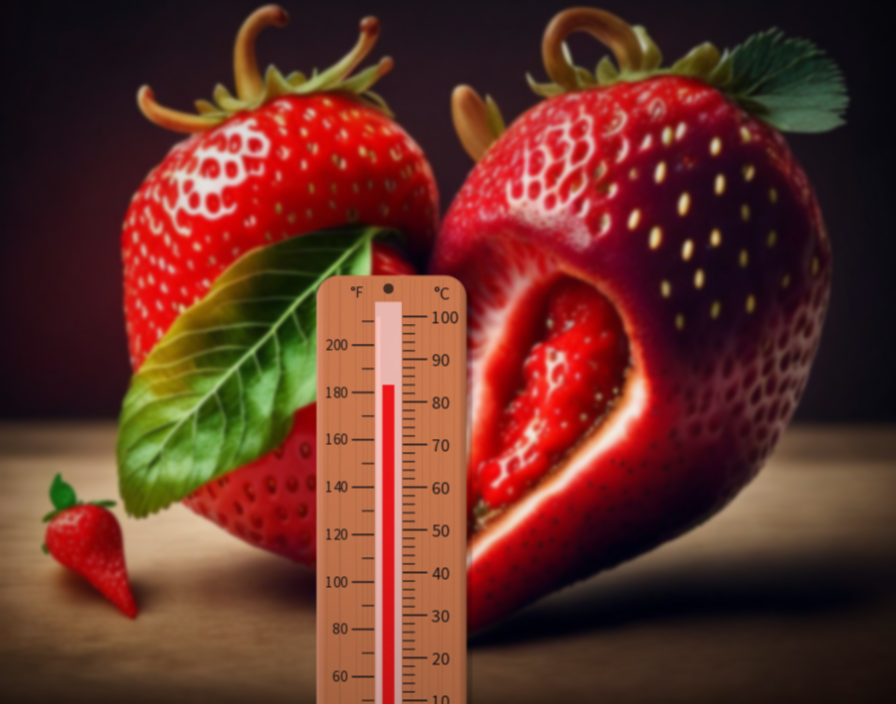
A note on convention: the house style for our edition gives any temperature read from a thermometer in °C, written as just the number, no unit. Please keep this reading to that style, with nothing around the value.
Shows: 84
